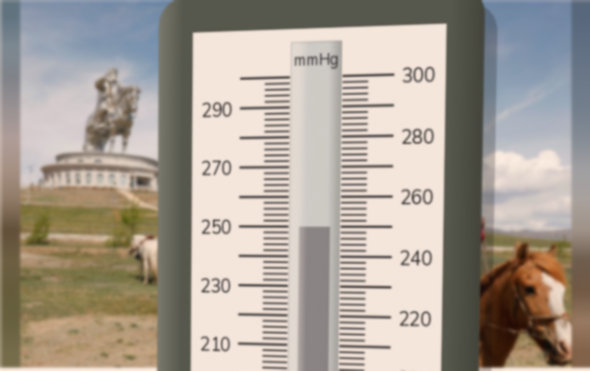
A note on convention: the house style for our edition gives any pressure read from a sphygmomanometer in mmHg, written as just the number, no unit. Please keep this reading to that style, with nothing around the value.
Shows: 250
